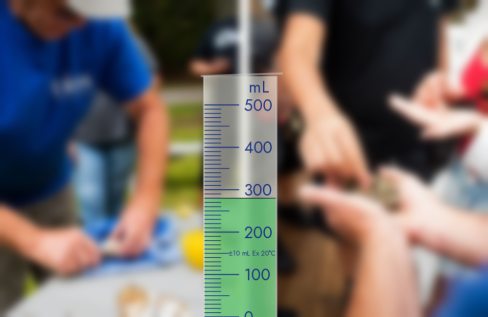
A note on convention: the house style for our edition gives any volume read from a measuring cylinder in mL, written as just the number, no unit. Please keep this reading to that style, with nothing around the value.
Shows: 280
